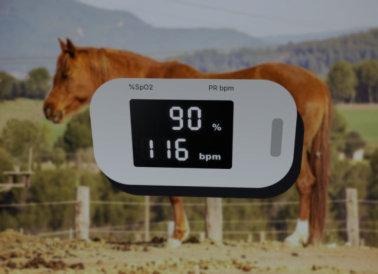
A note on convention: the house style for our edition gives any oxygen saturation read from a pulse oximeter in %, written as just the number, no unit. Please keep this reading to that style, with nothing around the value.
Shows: 90
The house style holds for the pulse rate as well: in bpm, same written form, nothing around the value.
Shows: 116
